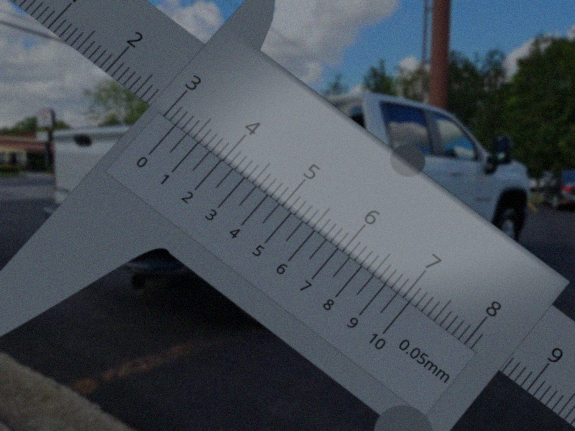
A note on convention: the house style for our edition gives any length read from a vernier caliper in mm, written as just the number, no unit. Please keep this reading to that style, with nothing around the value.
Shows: 32.0
